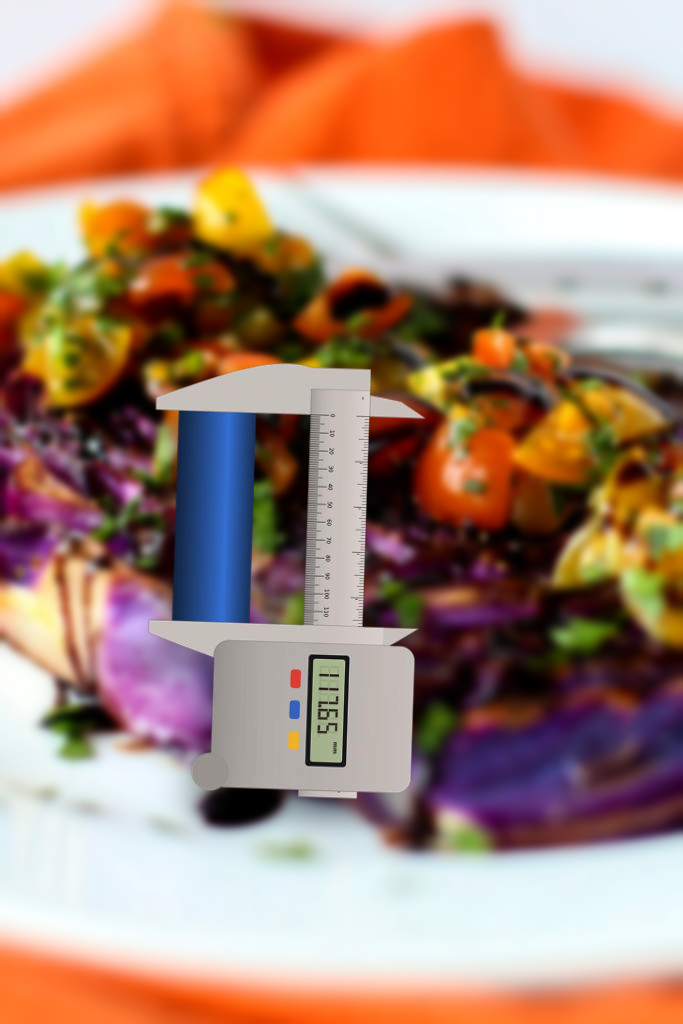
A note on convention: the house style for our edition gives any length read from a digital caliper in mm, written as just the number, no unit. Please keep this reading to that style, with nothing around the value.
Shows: 117.65
